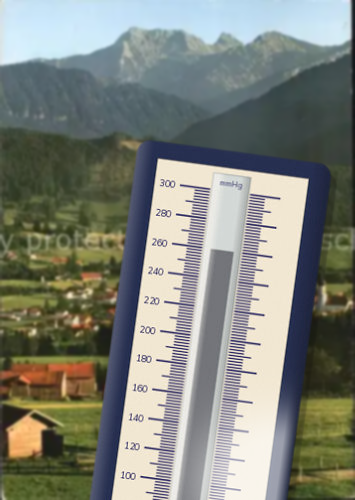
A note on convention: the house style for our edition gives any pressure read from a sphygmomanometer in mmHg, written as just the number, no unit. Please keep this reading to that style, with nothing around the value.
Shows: 260
